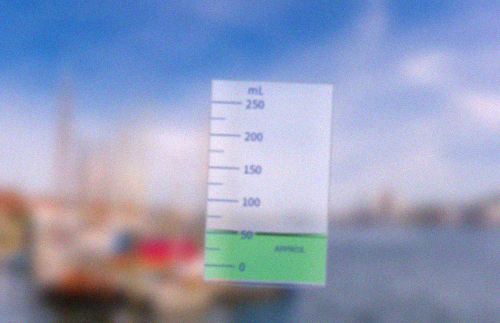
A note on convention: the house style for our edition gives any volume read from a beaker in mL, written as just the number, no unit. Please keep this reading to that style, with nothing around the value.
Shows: 50
